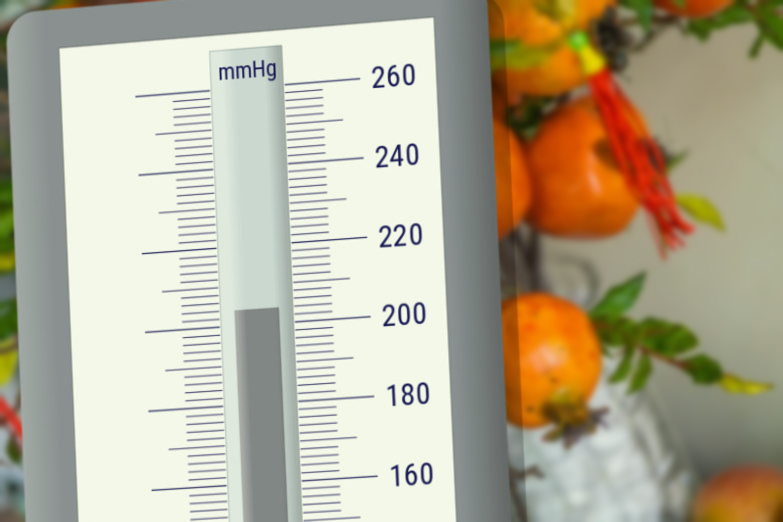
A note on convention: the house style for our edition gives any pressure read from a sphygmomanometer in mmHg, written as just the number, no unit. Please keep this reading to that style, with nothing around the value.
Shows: 204
